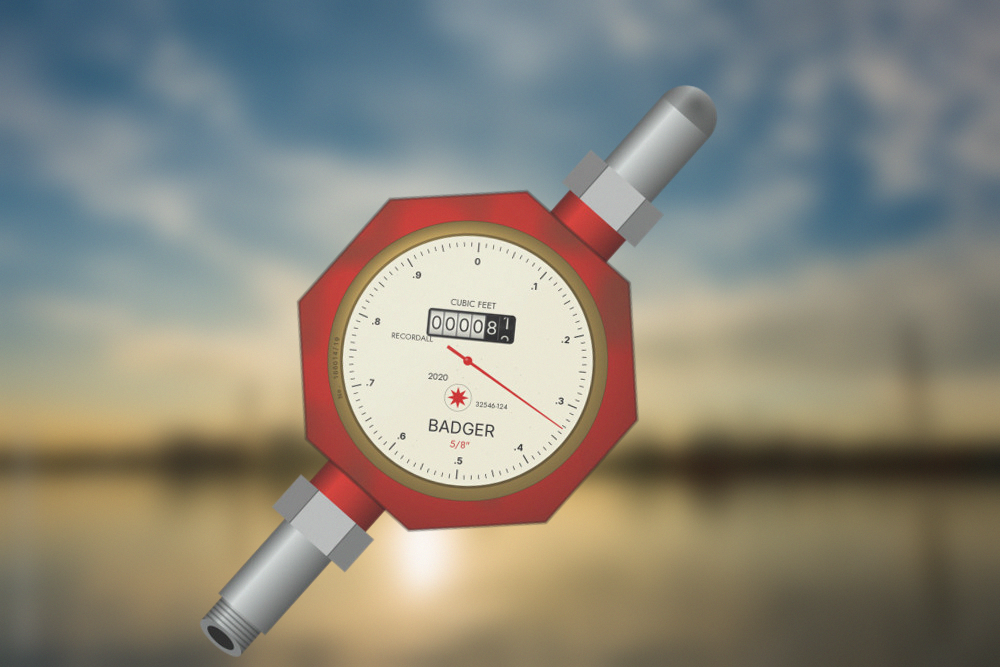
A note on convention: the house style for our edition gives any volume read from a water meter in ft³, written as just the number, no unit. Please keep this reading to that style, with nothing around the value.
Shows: 81.33
